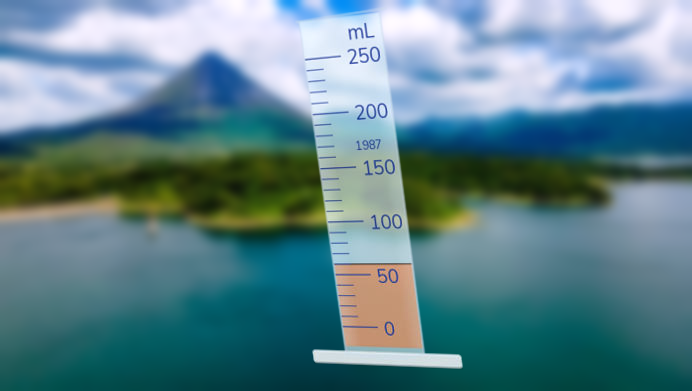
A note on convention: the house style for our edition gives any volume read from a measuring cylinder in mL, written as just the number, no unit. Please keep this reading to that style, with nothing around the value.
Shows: 60
